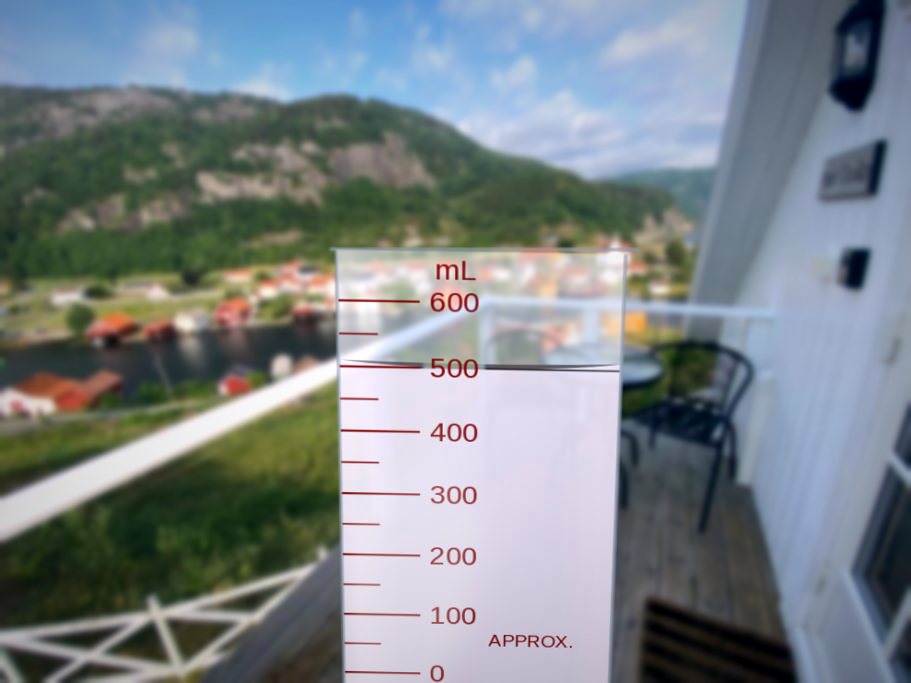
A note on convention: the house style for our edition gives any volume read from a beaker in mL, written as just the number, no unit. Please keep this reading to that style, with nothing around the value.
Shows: 500
